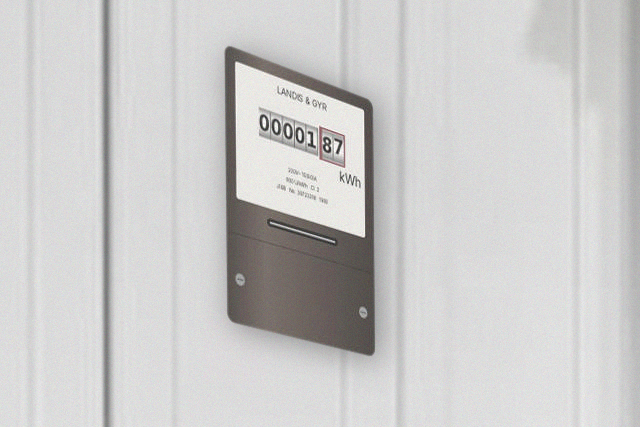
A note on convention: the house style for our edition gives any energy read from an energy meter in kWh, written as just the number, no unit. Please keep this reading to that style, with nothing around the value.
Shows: 1.87
